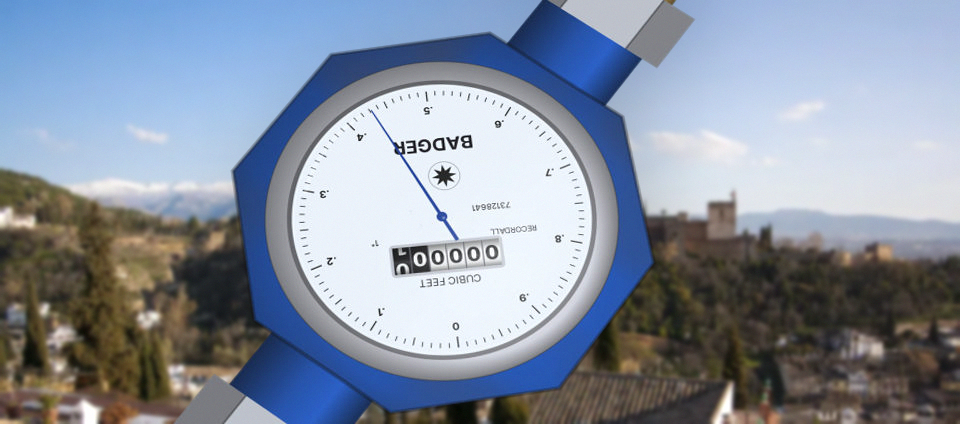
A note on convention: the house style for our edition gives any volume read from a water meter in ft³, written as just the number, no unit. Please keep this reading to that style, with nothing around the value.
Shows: 0.43
